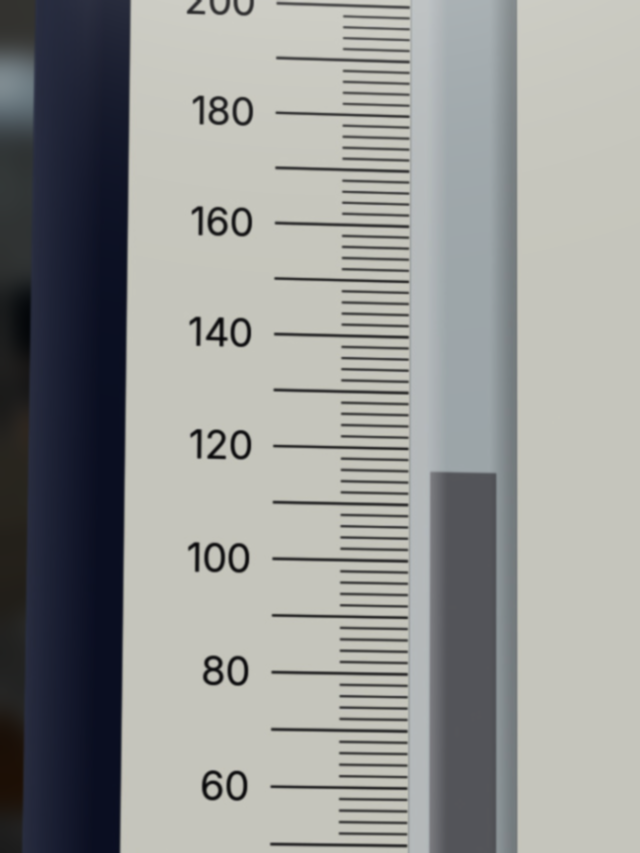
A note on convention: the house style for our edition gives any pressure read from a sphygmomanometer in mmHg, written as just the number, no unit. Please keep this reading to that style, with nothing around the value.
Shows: 116
